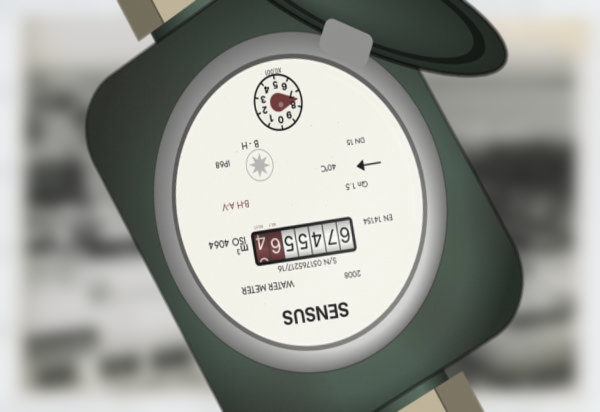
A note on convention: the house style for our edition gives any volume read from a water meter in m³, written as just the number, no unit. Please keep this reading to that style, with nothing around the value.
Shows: 67455.637
